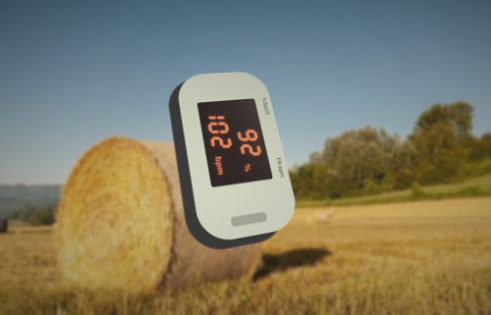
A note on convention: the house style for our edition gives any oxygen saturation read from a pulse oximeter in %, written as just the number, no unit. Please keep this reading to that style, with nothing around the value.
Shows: 92
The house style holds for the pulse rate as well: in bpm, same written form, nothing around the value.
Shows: 102
